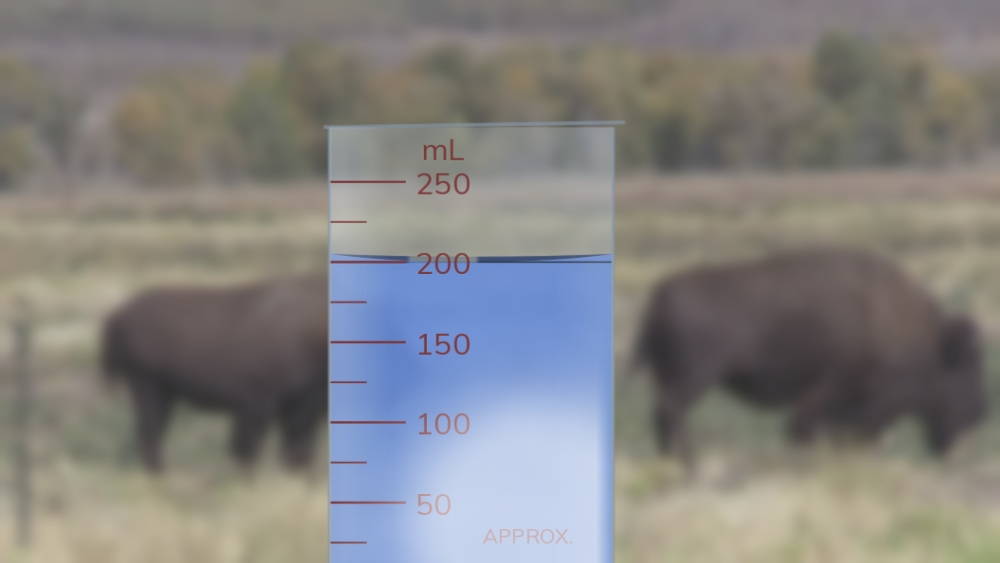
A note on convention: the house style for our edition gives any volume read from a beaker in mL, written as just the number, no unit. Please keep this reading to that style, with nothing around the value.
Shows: 200
